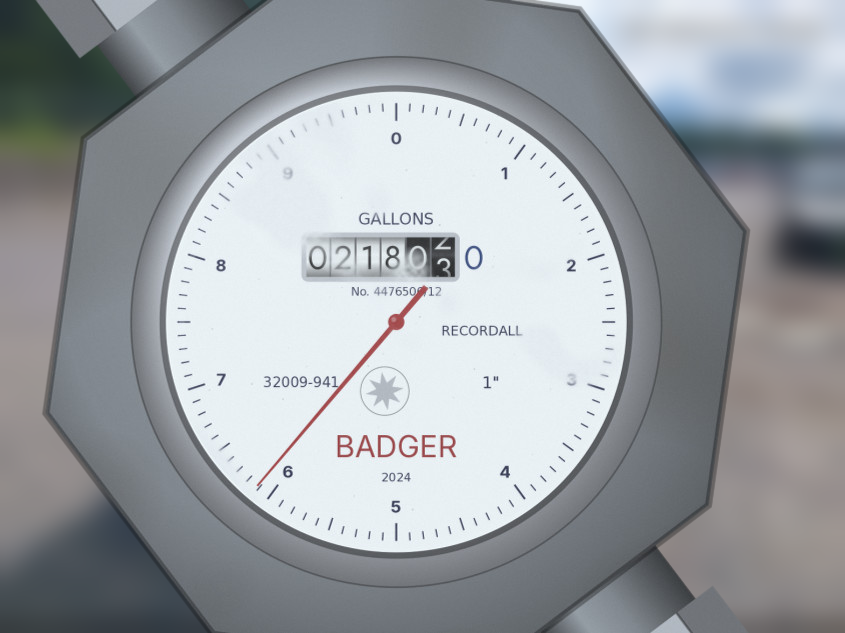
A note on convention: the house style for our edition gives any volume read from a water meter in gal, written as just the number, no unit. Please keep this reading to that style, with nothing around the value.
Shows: 218026.1
